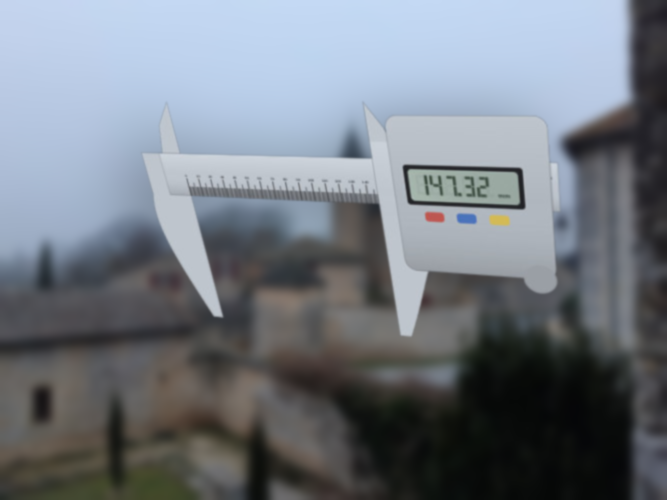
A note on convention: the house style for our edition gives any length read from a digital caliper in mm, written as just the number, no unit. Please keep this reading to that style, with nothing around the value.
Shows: 147.32
